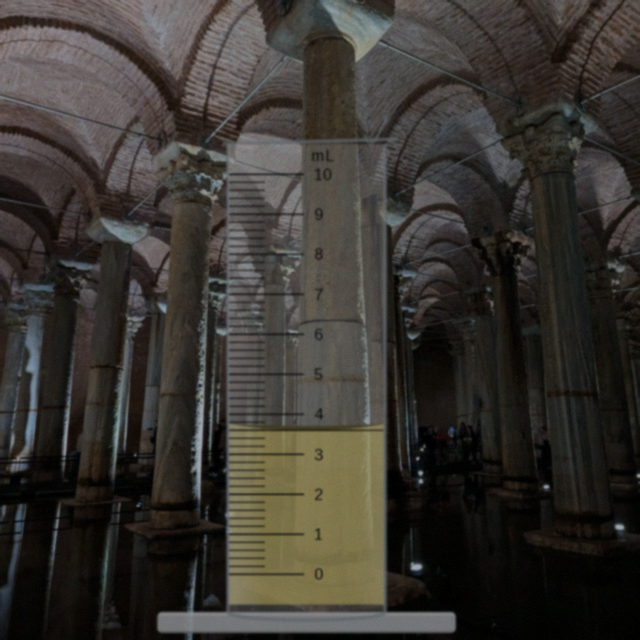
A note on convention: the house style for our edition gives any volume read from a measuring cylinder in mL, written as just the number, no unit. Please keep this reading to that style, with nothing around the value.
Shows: 3.6
